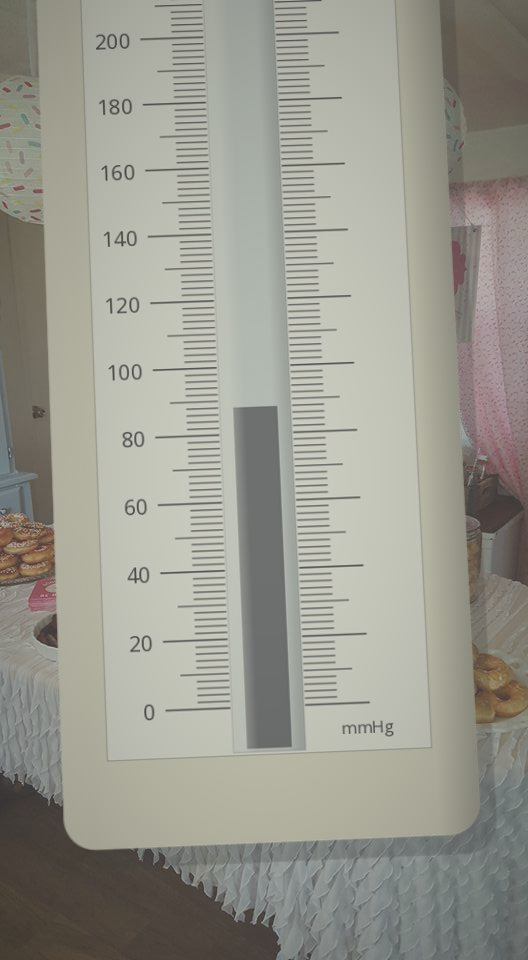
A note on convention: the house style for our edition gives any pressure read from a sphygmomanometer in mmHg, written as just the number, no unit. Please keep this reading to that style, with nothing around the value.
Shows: 88
